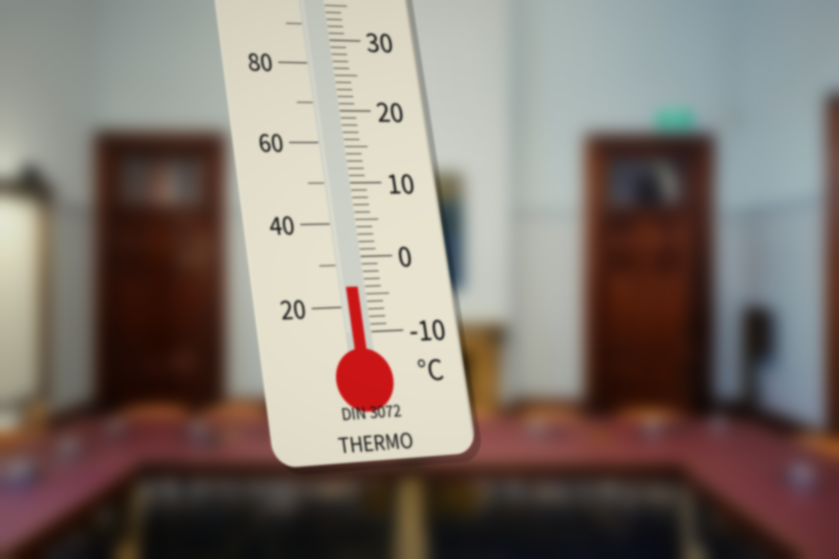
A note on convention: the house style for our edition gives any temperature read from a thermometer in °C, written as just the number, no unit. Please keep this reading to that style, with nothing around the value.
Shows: -4
